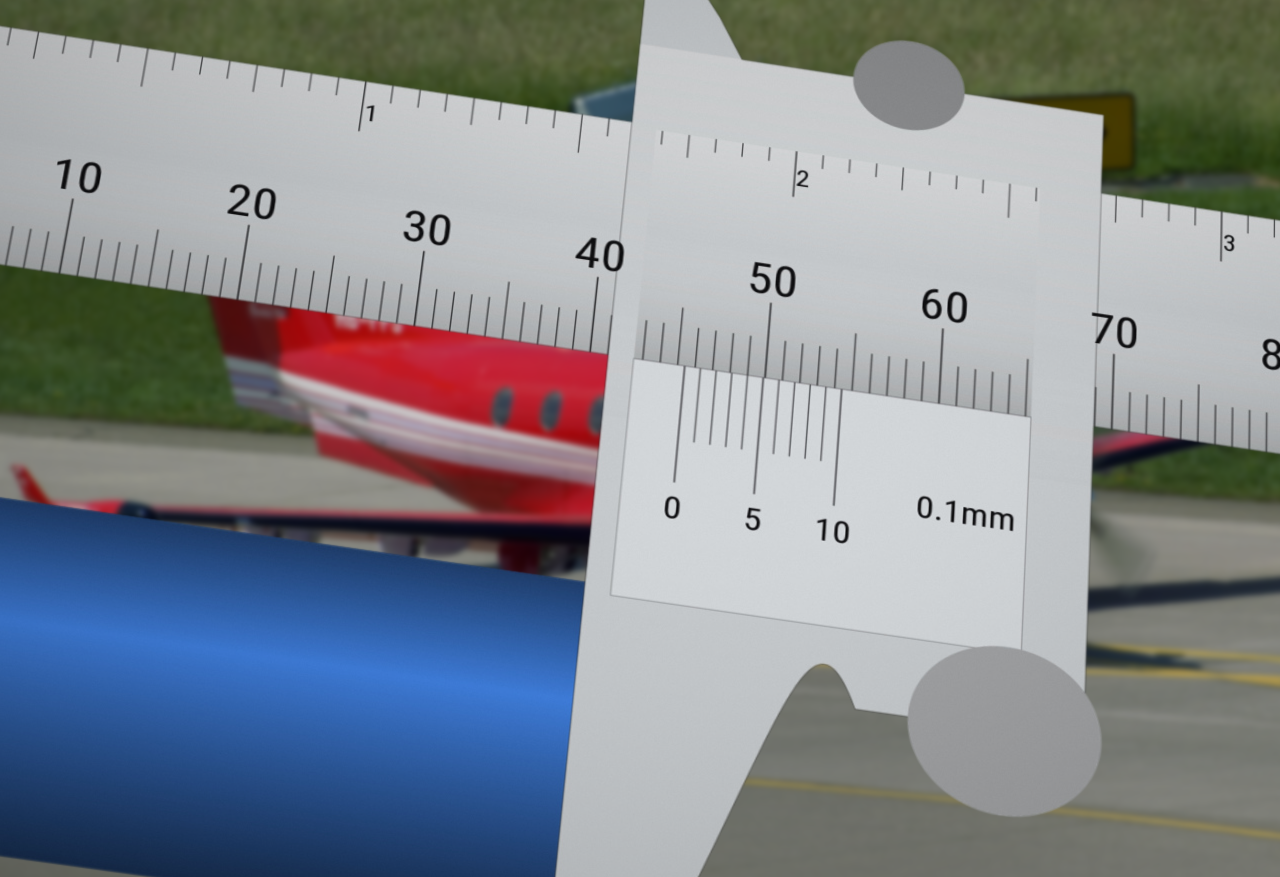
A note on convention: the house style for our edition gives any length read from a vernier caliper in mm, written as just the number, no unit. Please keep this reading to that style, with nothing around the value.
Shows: 45.4
